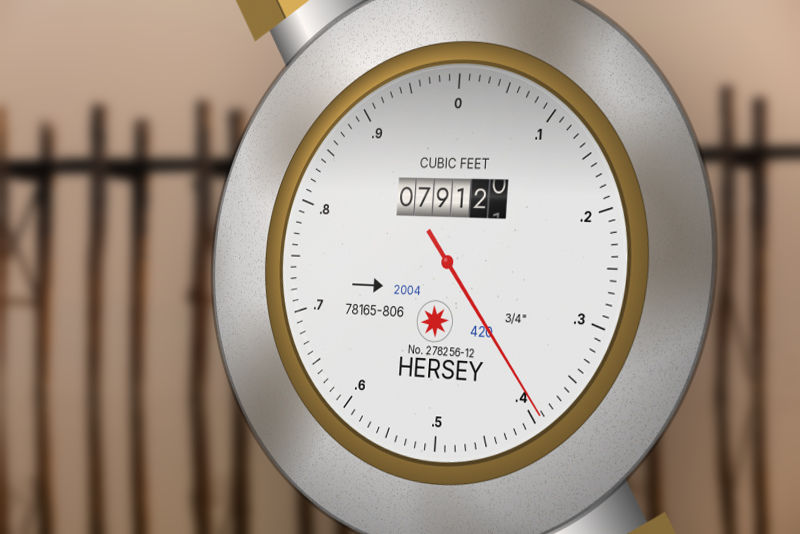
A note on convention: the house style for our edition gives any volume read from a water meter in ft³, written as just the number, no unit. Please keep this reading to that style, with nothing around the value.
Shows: 79120.39
